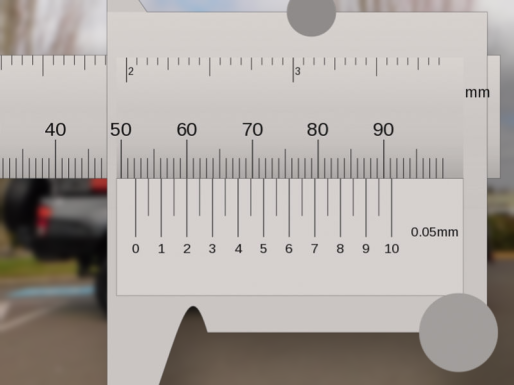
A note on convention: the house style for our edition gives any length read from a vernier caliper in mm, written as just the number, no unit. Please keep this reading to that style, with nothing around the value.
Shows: 52.2
